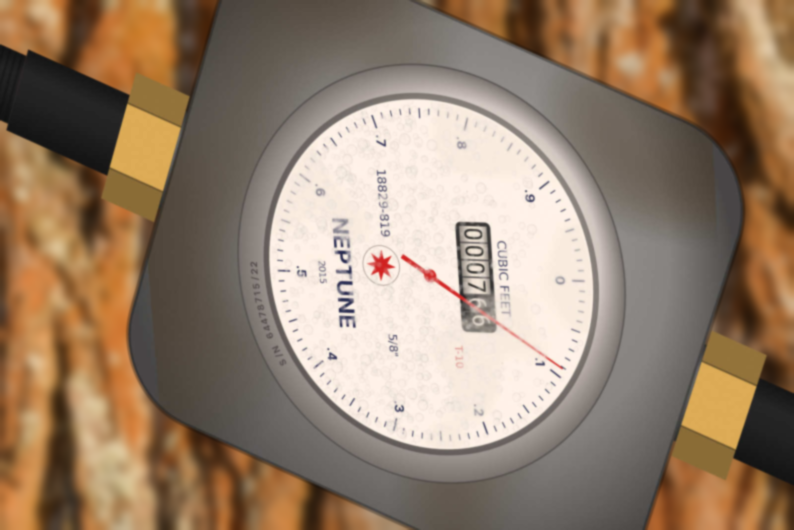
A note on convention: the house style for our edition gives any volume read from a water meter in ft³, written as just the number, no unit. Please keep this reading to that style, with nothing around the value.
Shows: 766.09
